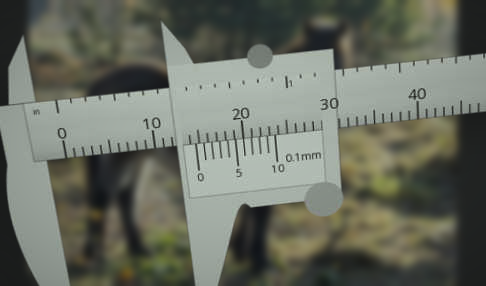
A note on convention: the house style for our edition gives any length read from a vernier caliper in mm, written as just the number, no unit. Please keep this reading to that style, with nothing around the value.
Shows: 14.6
